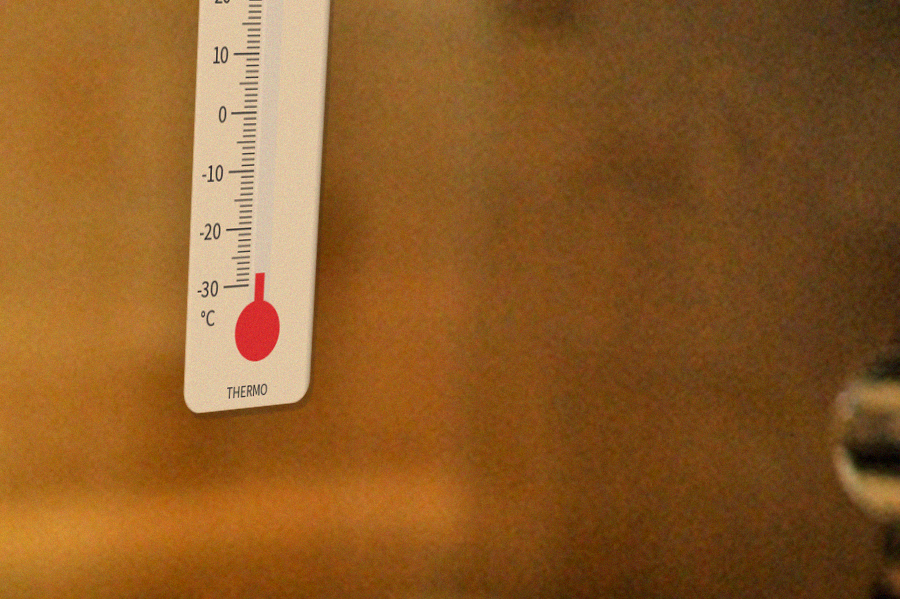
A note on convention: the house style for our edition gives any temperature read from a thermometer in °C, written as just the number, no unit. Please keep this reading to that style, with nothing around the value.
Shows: -28
